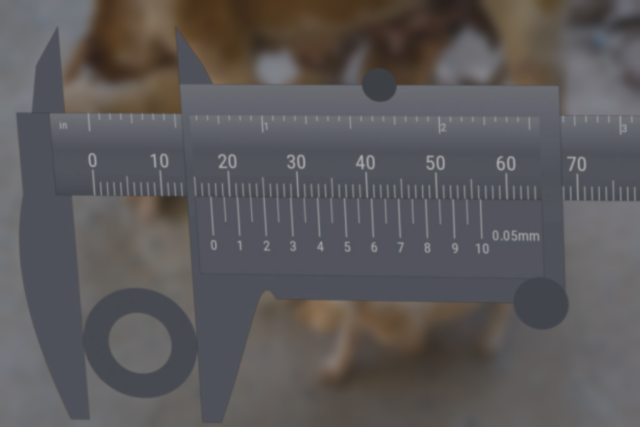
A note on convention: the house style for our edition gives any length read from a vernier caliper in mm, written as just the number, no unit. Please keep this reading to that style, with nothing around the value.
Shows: 17.2
